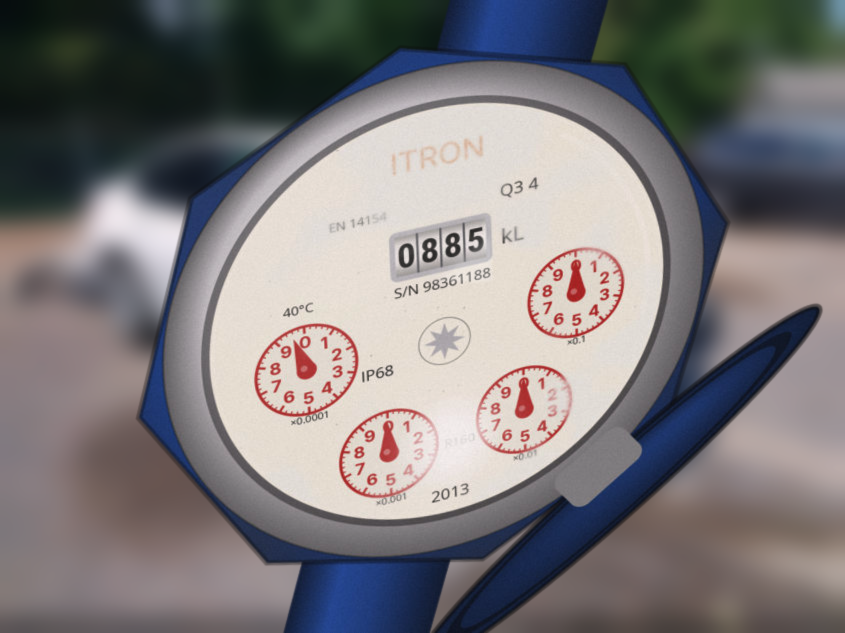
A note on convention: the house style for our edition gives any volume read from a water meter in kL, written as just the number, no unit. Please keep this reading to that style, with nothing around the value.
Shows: 884.9999
